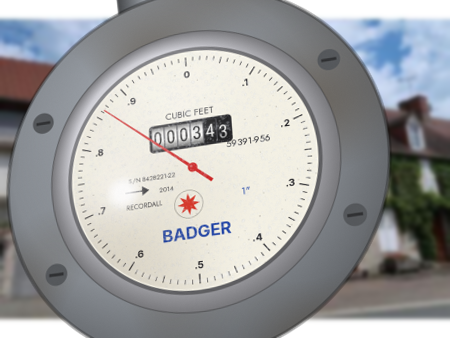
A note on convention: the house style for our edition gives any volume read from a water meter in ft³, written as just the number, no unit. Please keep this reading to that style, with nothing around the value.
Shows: 342.86
